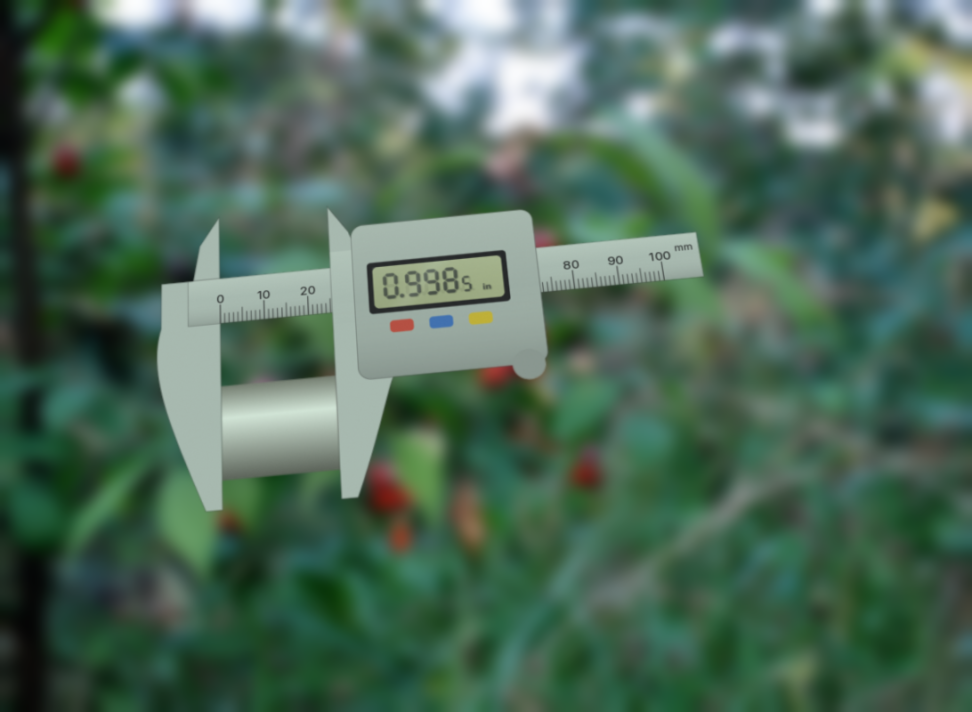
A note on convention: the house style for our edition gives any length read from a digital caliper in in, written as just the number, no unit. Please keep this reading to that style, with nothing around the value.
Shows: 0.9985
